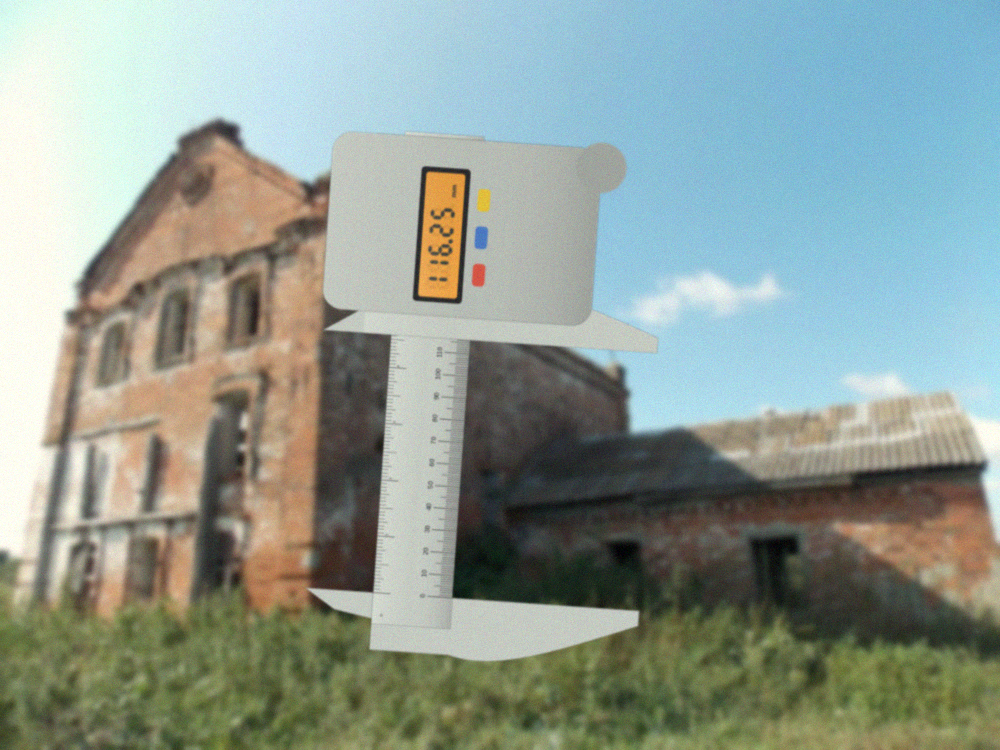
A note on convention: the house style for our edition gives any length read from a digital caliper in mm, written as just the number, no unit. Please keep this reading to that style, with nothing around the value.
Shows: 116.25
